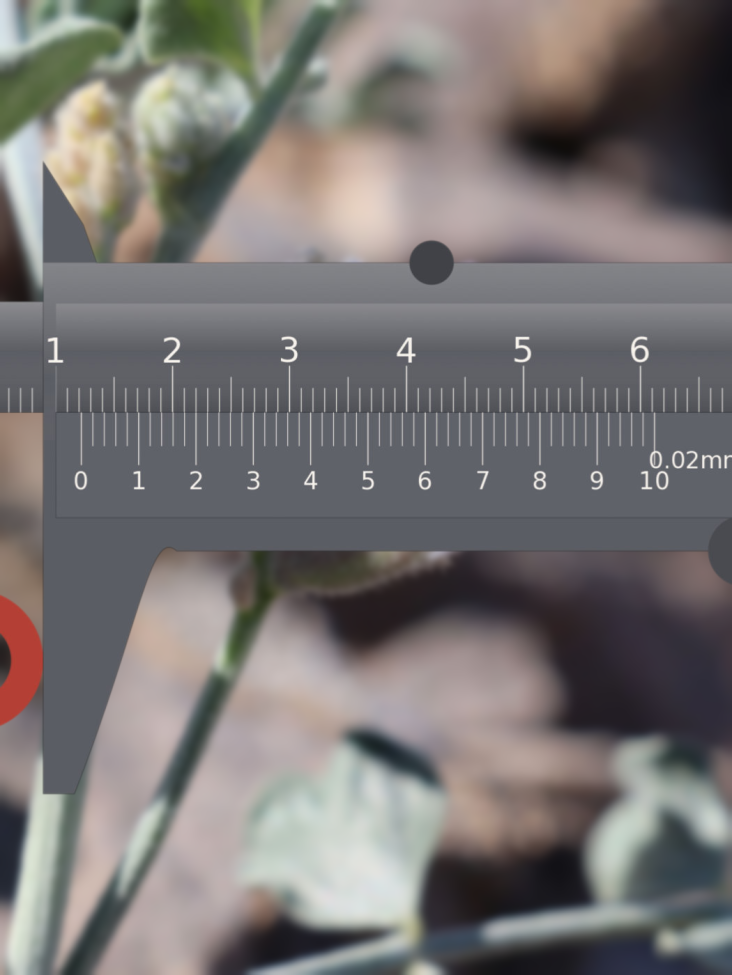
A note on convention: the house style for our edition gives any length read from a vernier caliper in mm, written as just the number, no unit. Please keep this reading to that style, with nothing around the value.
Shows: 12.2
